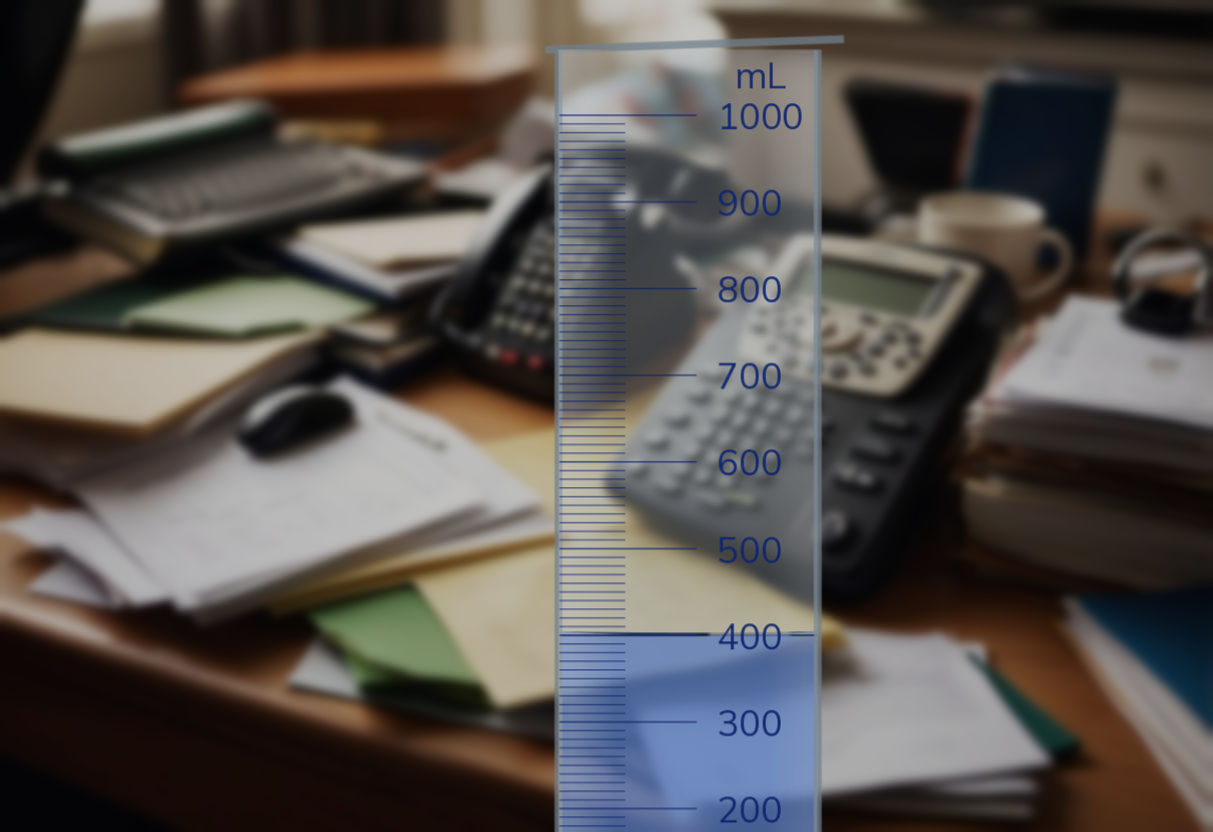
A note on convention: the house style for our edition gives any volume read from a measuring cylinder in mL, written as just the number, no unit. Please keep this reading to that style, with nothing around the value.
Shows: 400
